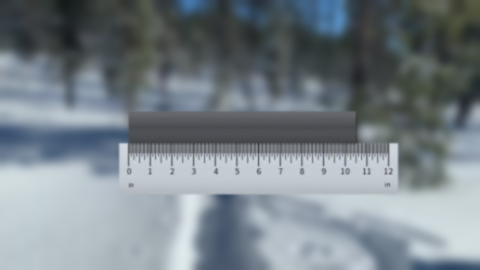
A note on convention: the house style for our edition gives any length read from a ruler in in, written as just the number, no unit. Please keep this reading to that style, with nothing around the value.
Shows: 10.5
